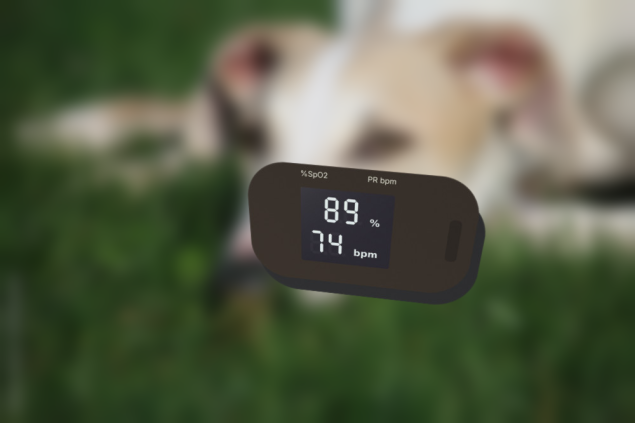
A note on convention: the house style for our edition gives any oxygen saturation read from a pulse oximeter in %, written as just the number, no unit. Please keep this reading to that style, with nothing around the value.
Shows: 89
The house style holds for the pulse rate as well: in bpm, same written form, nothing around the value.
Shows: 74
